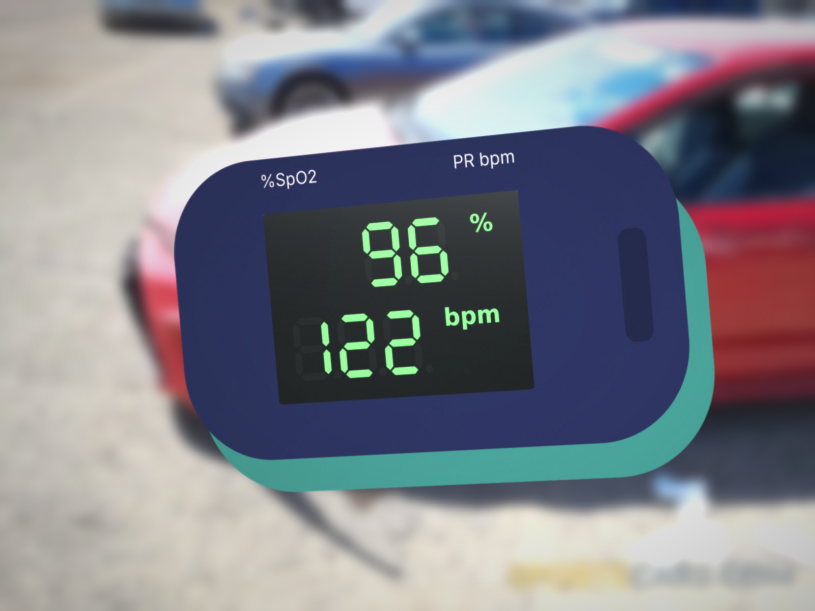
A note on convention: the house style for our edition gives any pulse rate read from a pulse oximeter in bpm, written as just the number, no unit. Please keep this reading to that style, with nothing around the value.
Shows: 122
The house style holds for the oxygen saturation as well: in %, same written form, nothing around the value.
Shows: 96
